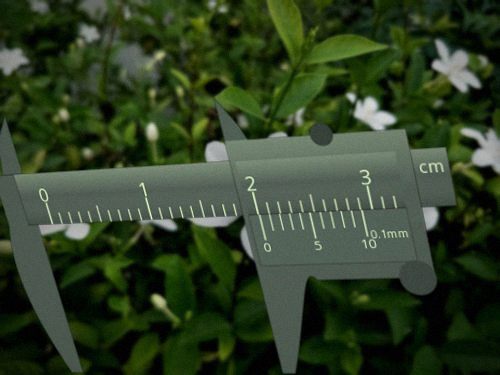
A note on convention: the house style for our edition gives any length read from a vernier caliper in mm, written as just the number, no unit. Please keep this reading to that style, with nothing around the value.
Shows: 20.1
